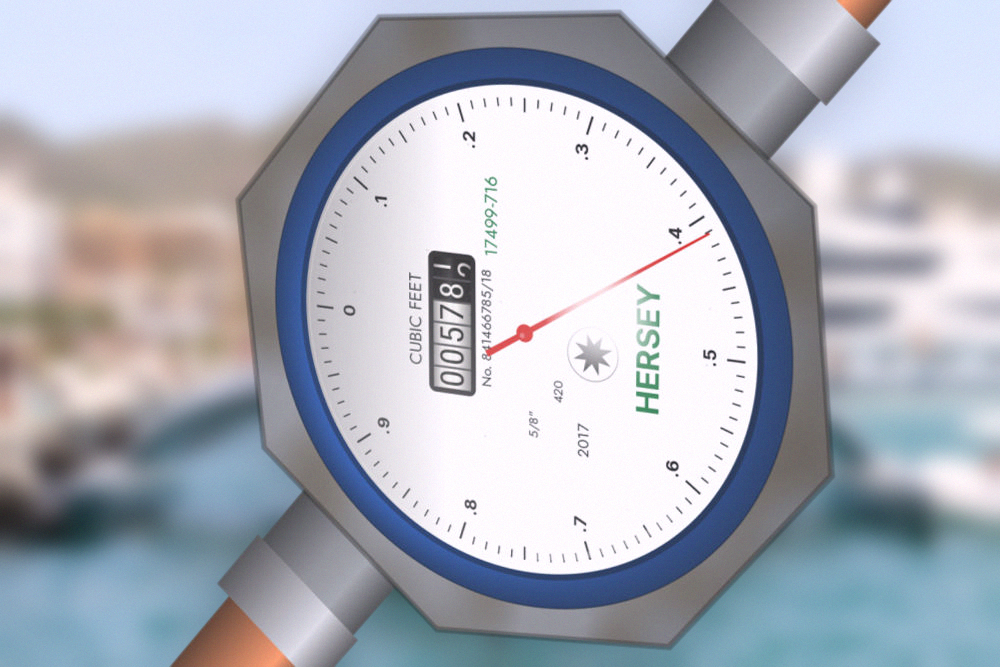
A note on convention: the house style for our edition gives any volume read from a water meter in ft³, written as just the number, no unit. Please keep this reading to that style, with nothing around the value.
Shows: 5781.41
